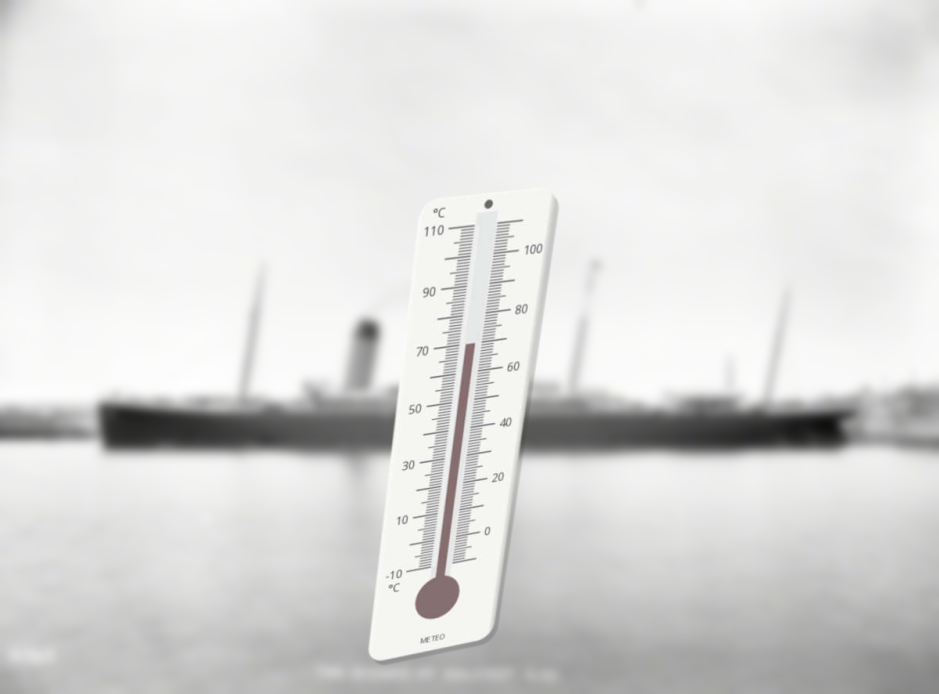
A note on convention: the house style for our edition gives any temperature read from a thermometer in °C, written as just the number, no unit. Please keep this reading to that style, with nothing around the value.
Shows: 70
